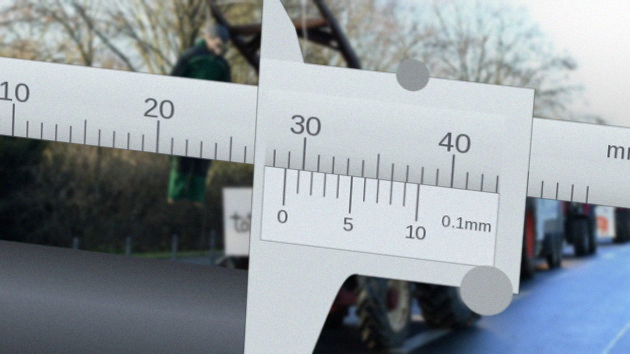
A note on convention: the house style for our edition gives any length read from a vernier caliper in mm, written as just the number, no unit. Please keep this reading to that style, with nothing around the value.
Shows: 28.8
